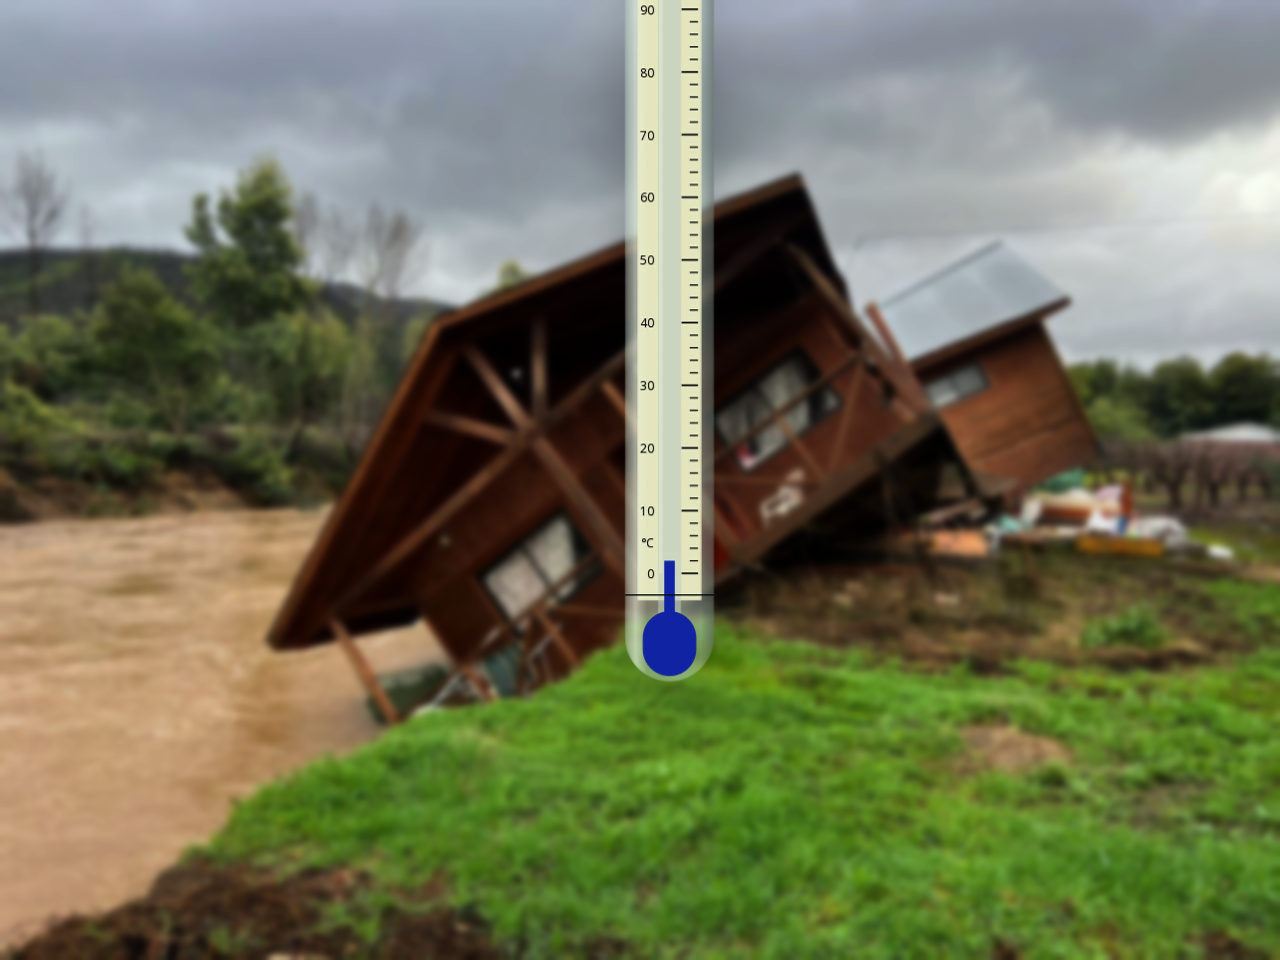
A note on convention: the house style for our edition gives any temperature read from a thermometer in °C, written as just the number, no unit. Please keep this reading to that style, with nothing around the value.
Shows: 2
